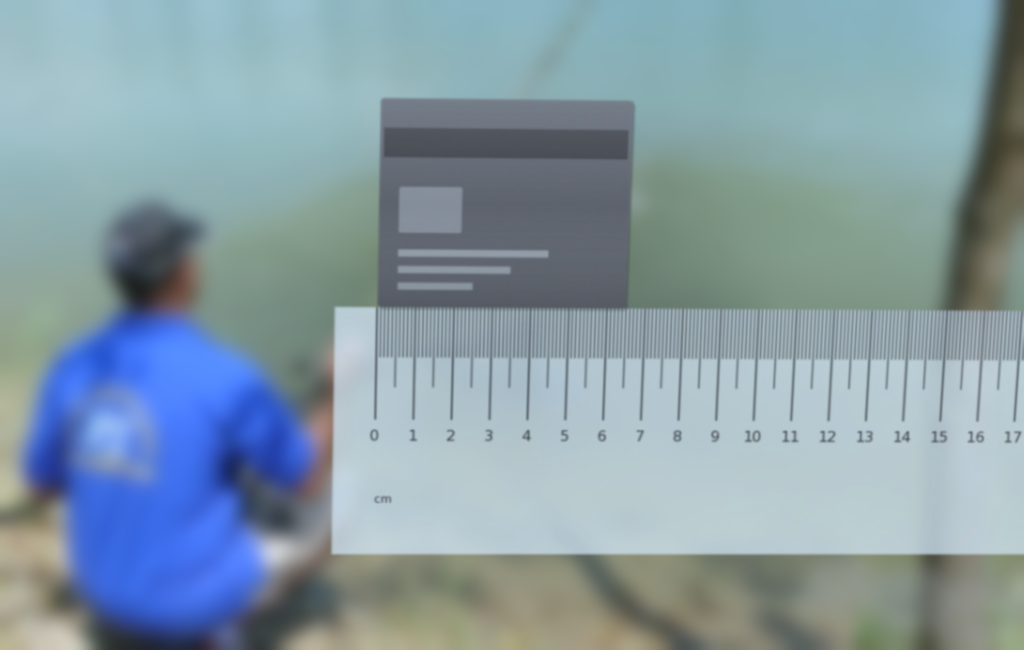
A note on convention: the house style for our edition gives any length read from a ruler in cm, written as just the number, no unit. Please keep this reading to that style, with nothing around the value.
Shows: 6.5
